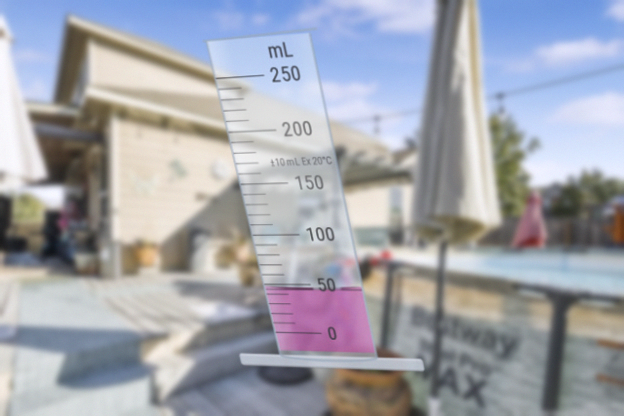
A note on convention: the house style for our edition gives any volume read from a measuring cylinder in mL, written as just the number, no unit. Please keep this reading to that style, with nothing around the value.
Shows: 45
